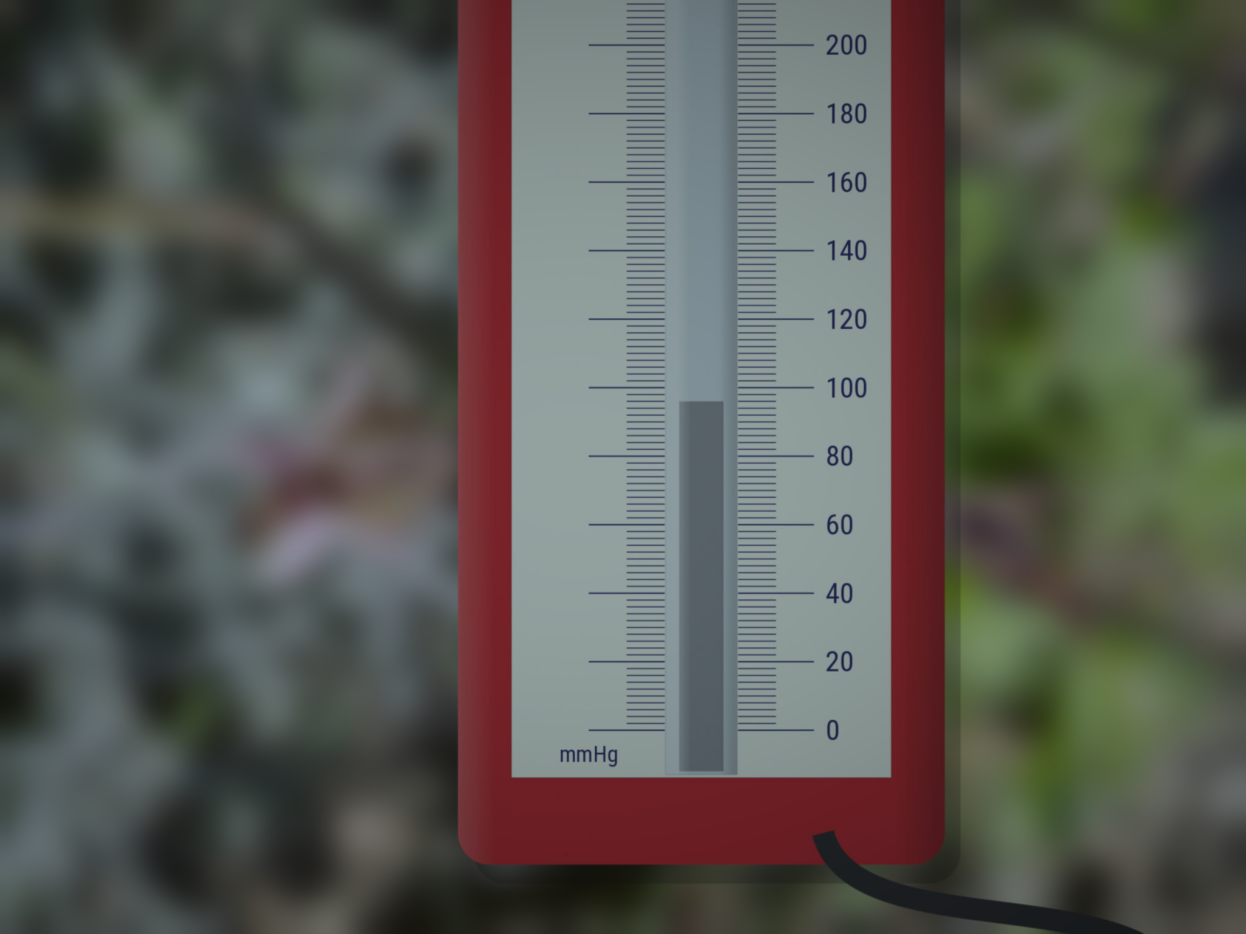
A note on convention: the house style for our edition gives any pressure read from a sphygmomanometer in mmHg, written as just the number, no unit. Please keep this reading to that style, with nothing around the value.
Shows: 96
